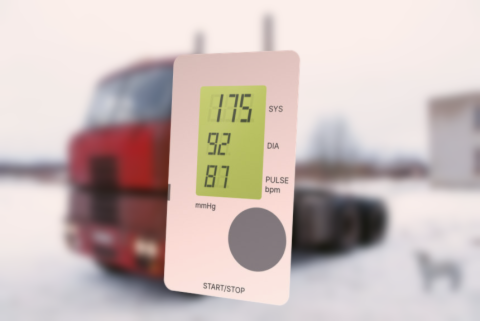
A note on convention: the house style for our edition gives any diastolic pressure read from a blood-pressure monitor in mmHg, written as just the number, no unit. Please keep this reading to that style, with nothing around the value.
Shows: 92
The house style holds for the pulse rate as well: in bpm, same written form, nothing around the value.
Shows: 87
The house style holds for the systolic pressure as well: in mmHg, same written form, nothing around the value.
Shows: 175
